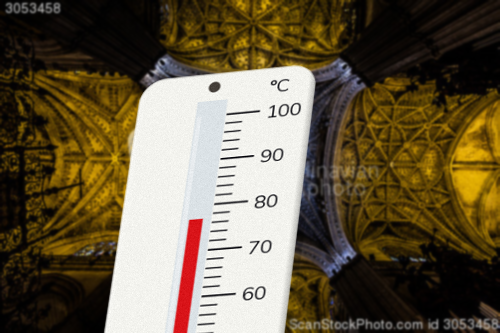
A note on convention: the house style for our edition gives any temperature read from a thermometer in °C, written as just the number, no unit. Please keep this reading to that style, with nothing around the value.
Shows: 77
